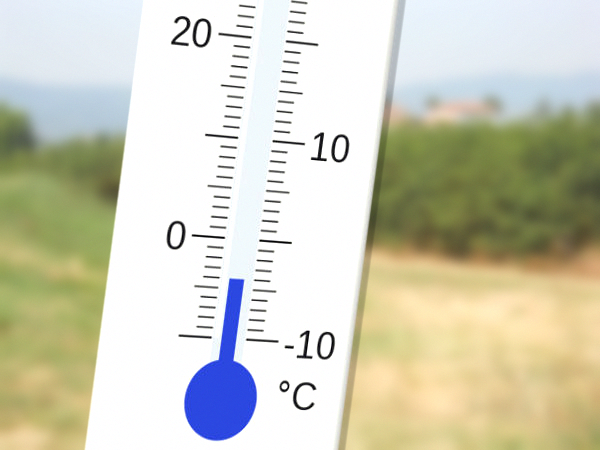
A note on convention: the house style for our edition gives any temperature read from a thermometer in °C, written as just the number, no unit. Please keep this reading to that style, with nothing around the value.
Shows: -4
